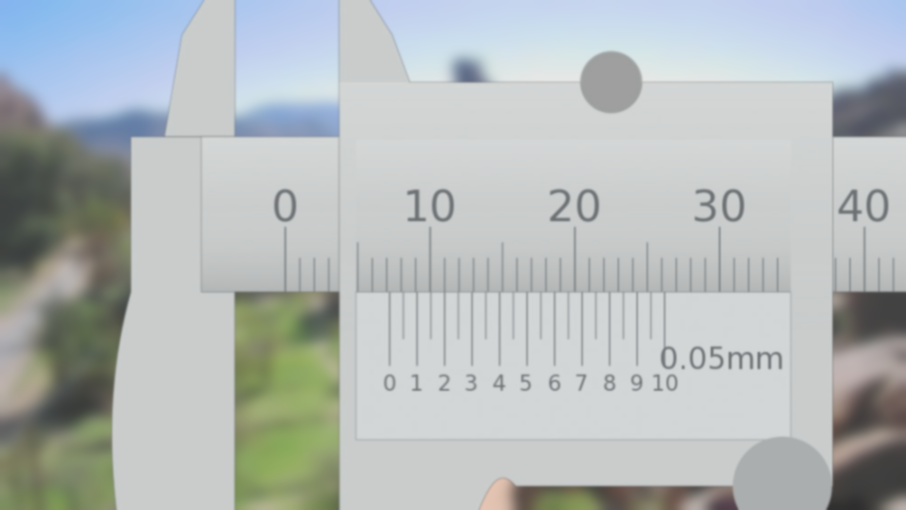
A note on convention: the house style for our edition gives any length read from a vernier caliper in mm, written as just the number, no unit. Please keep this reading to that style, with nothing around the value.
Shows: 7.2
